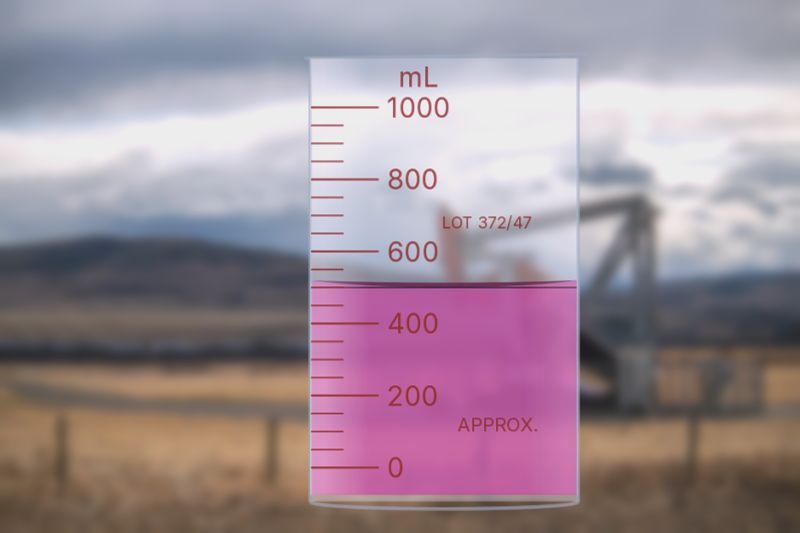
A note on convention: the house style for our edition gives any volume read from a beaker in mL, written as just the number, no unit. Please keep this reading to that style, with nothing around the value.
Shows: 500
